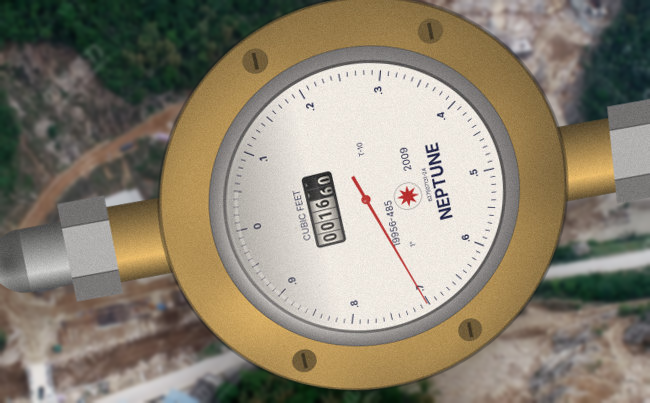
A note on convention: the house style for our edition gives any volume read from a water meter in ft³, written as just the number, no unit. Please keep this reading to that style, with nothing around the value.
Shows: 1659.70
